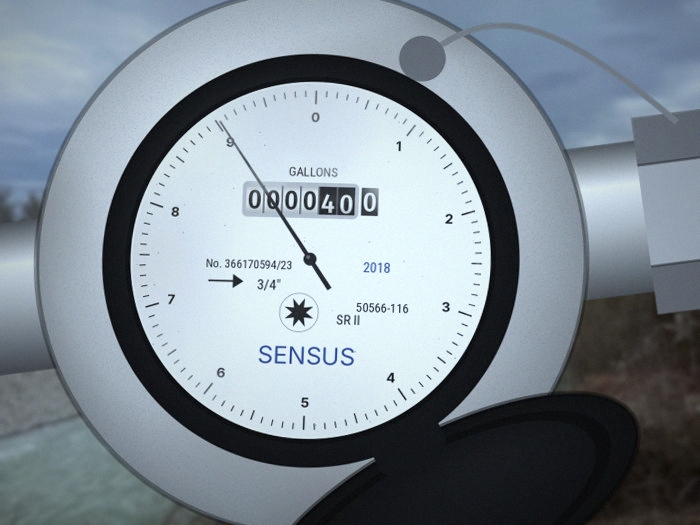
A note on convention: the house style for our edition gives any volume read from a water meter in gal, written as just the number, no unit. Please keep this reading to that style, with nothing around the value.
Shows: 399.0
